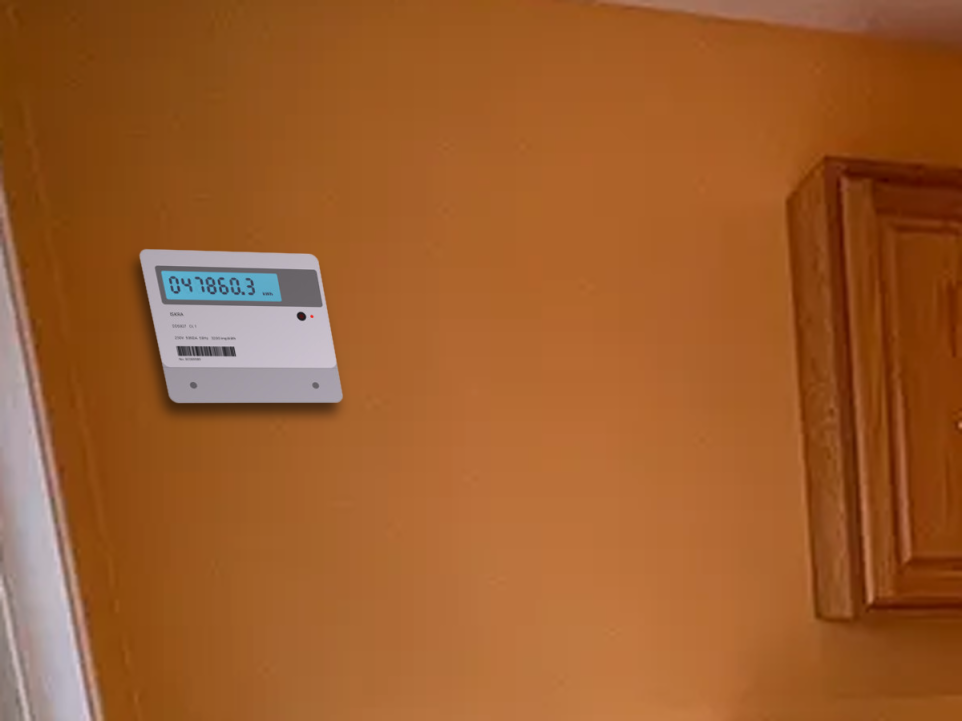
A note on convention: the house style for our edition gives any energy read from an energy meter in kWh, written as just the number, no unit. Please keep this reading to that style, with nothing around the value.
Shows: 47860.3
